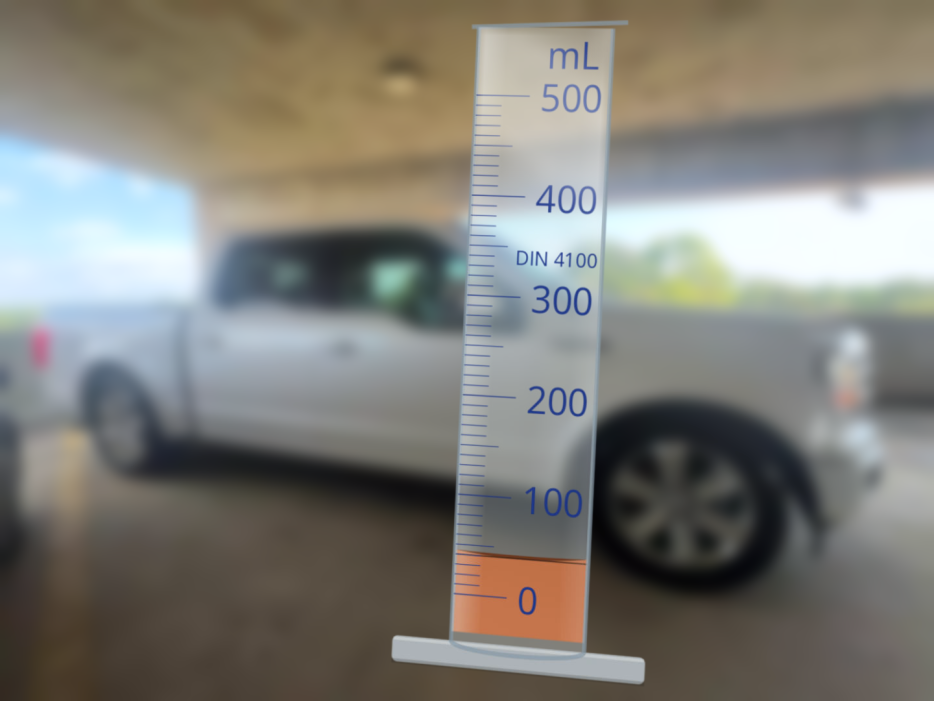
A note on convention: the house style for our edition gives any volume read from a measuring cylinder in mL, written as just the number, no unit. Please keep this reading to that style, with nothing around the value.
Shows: 40
